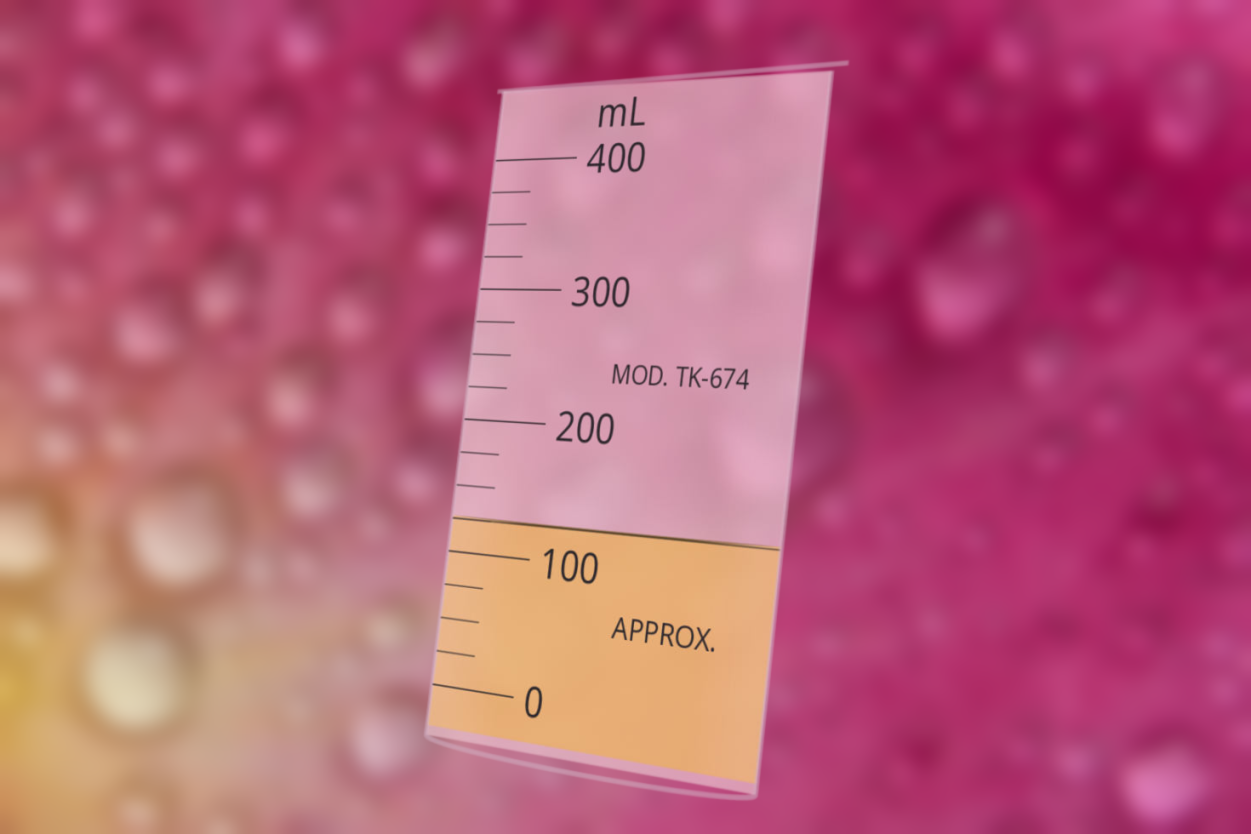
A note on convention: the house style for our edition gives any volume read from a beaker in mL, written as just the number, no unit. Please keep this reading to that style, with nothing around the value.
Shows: 125
